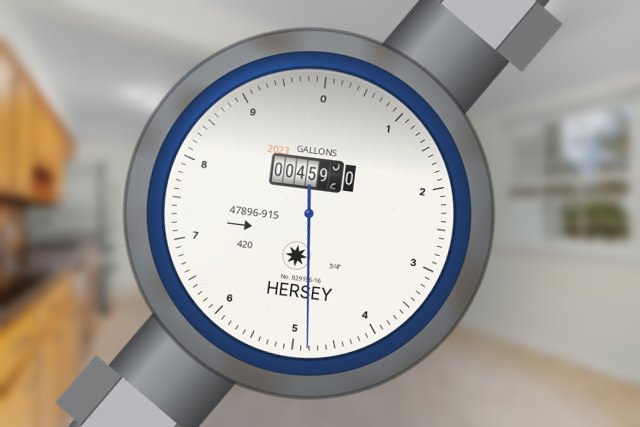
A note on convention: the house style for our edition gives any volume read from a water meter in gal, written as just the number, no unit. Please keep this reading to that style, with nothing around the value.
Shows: 45954.8
